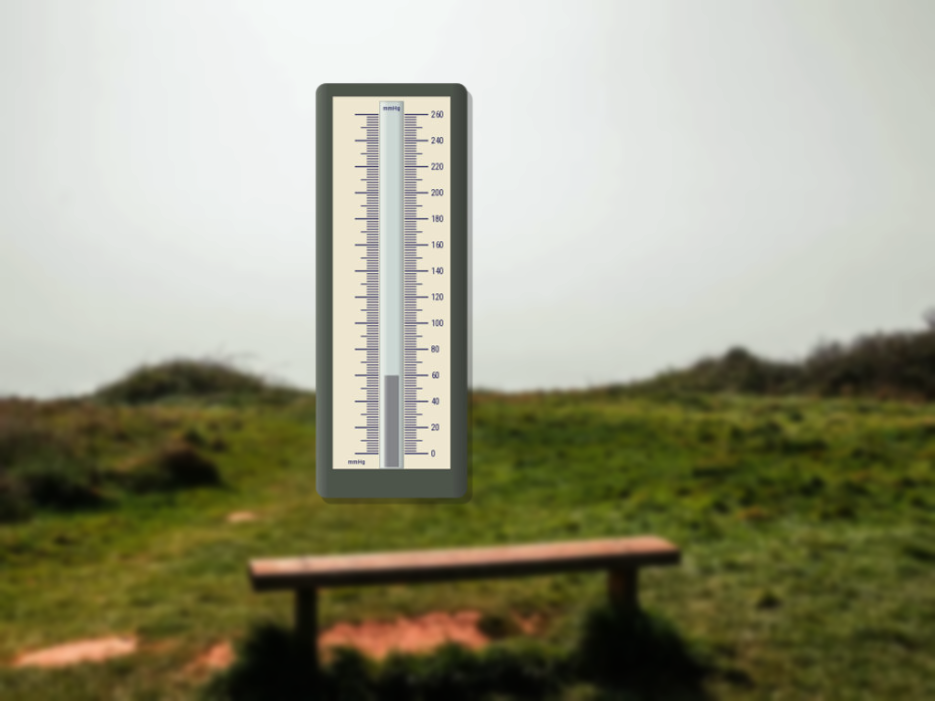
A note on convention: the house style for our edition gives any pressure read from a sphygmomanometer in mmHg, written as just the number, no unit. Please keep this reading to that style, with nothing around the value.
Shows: 60
